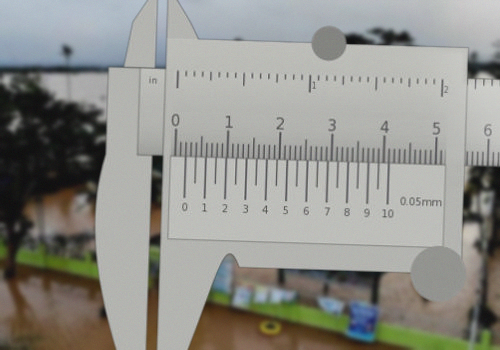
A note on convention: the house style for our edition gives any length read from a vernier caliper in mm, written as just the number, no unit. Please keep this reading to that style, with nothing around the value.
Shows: 2.0
